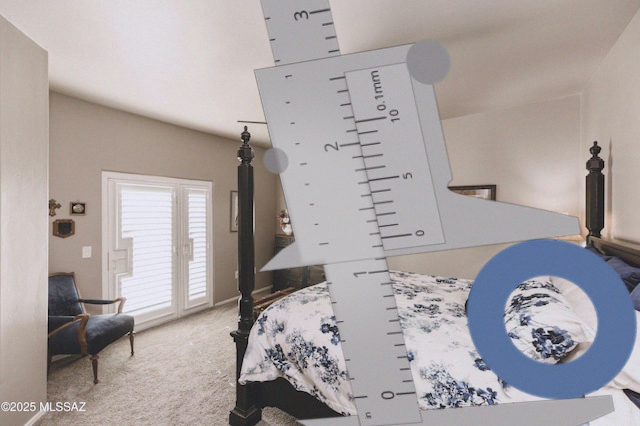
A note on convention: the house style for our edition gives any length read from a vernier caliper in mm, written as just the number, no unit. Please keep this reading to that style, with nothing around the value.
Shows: 12.6
